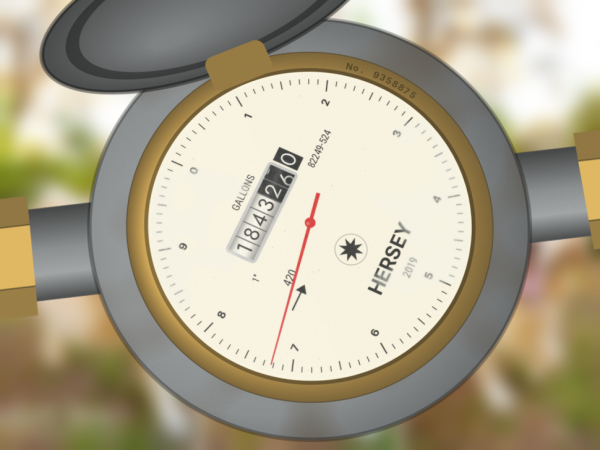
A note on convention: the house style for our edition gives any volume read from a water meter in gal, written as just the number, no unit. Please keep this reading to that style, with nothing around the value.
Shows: 1843257.2
